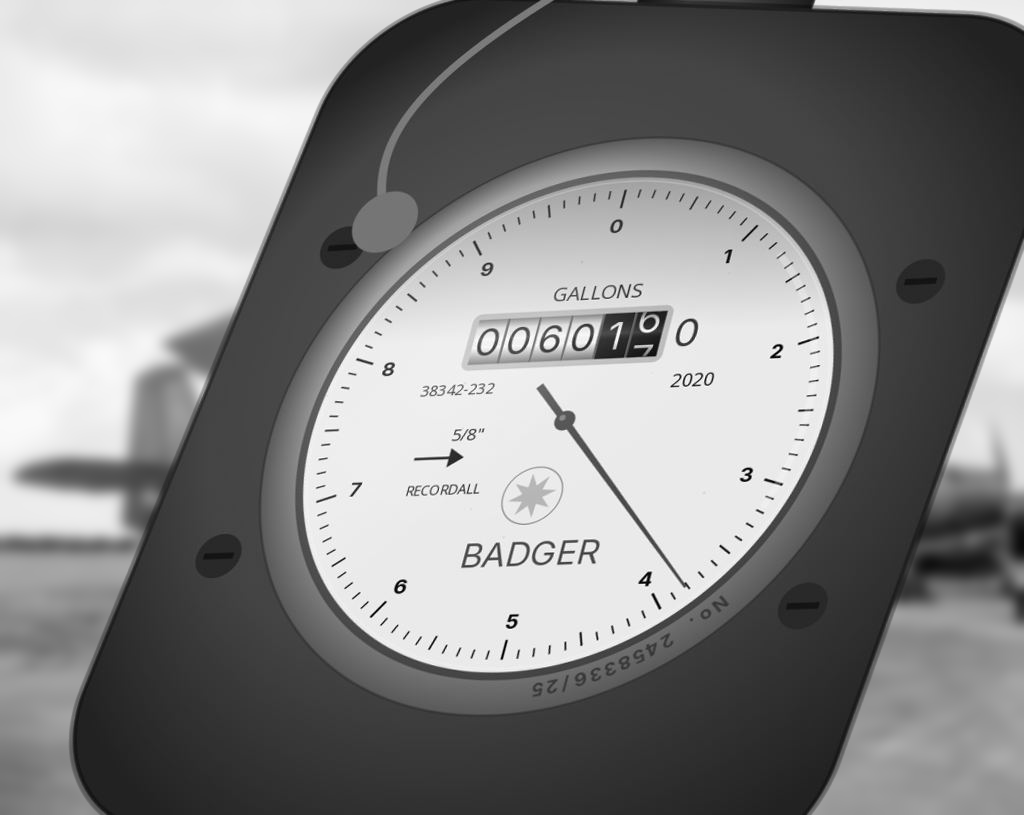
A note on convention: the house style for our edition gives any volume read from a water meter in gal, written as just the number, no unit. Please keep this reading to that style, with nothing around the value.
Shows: 60163.8
